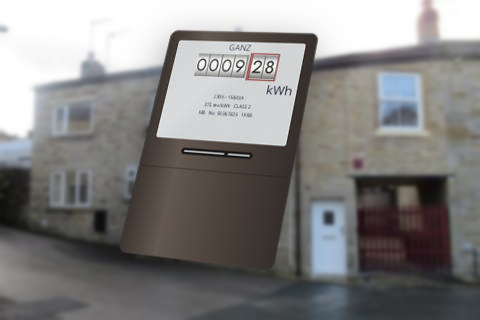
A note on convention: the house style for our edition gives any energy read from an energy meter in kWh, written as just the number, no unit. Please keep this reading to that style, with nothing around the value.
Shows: 9.28
